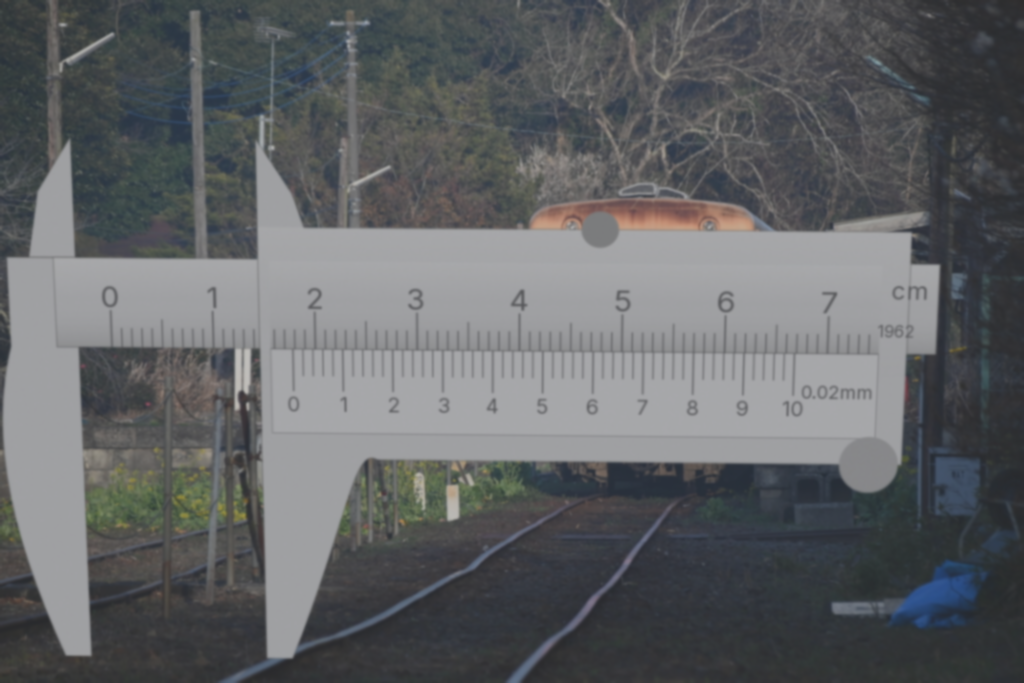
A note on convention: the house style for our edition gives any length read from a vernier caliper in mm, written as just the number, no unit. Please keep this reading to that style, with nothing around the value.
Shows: 17.8
